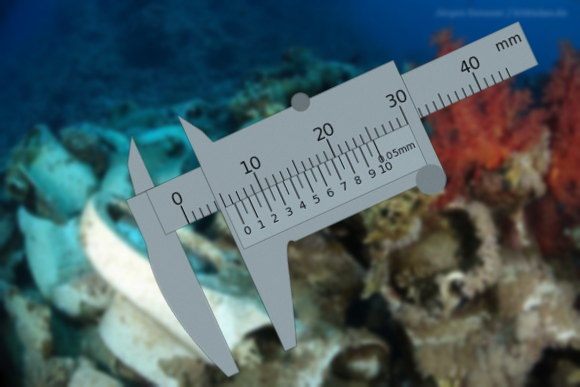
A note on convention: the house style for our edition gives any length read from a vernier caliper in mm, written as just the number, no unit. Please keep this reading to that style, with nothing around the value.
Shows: 6.2
